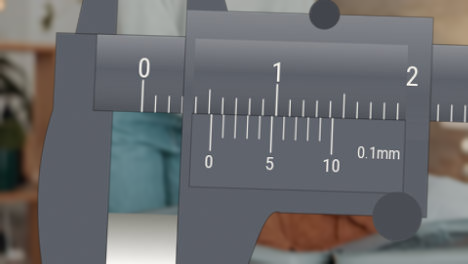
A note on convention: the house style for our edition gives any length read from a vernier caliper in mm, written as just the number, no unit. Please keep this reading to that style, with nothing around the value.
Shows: 5.2
